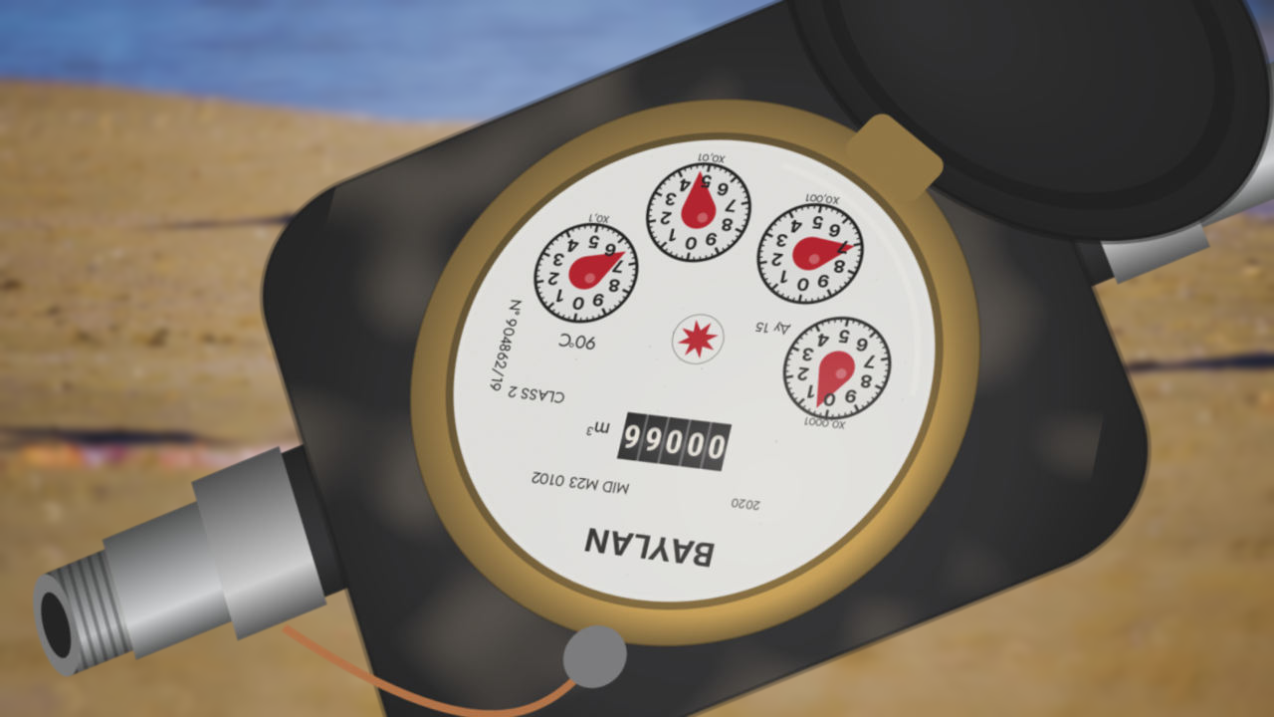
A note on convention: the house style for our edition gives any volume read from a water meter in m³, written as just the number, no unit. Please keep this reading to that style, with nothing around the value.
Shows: 66.6470
